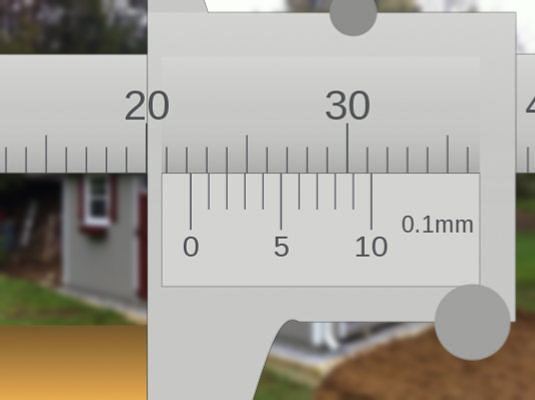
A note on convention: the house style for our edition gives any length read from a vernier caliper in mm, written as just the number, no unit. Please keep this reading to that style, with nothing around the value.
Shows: 22.2
